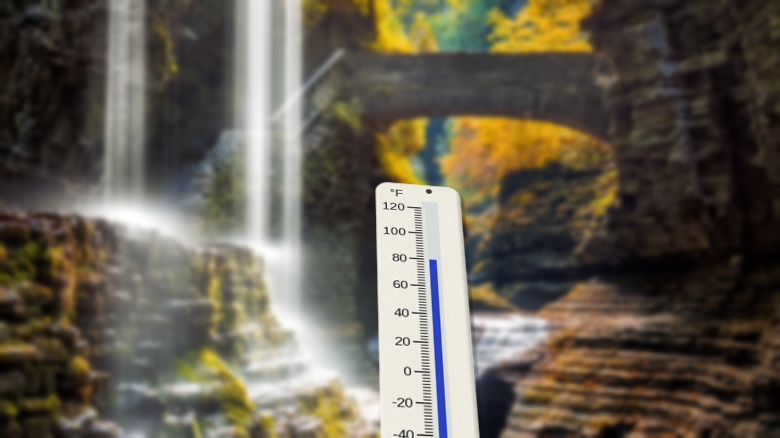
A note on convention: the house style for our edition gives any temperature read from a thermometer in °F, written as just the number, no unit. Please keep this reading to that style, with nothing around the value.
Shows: 80
